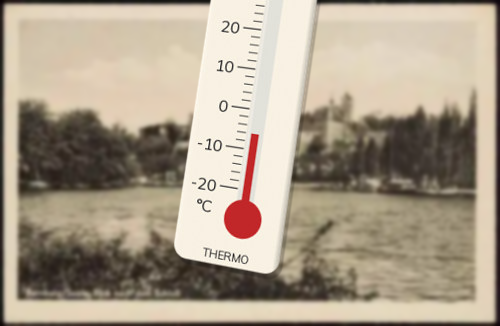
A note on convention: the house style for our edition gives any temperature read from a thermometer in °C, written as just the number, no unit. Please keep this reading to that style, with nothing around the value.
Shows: -6
